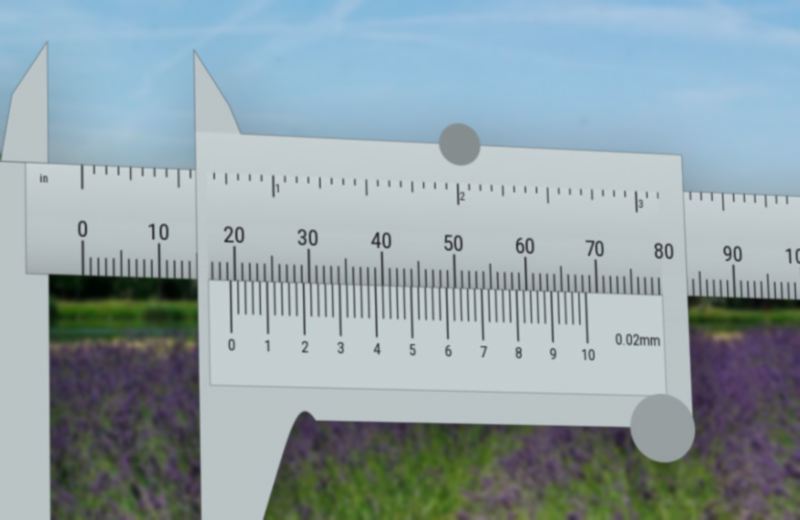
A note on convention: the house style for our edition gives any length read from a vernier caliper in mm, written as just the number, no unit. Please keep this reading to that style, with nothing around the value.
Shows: 19.4
